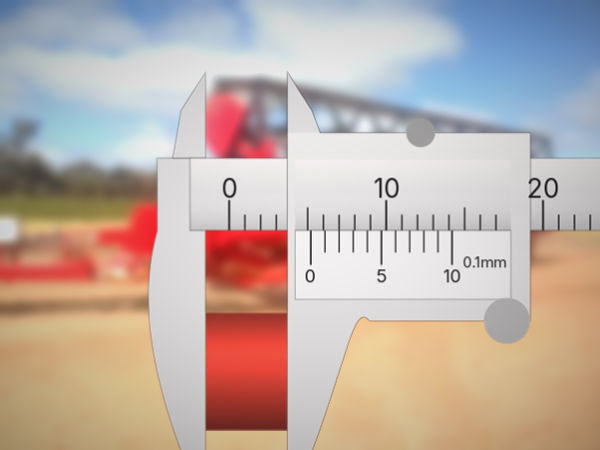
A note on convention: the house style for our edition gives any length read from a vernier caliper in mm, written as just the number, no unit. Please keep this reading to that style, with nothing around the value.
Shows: 5.2
